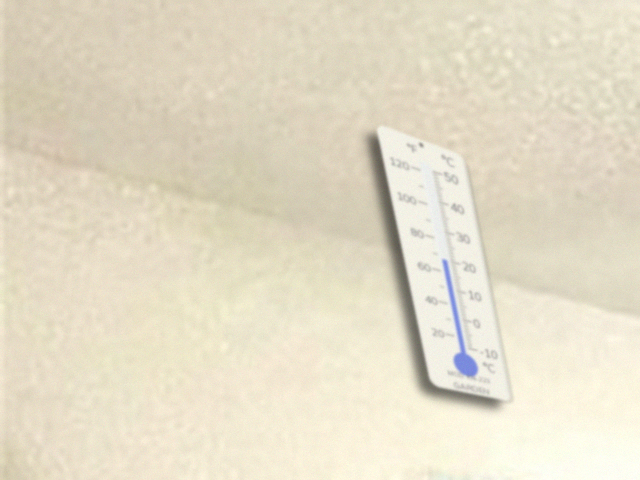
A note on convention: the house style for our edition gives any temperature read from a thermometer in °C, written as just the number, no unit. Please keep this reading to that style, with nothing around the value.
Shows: 20
